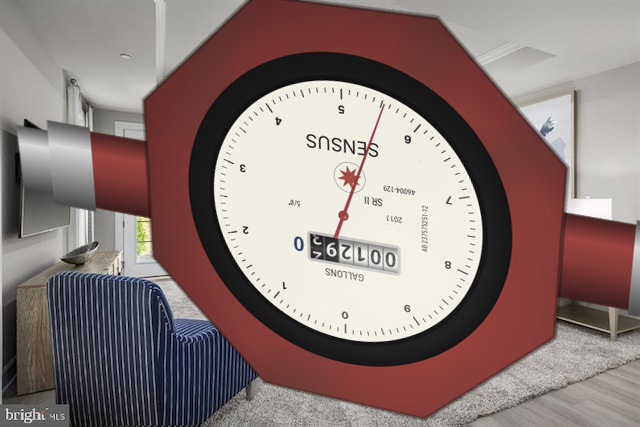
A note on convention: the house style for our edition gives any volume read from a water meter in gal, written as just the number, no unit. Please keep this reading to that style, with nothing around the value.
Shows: 12925.5
